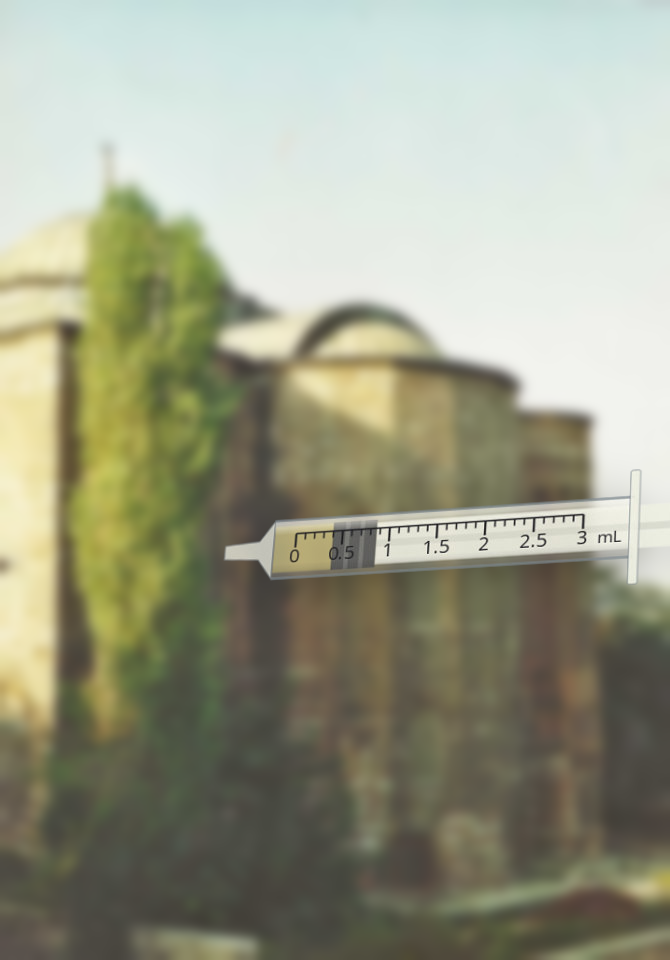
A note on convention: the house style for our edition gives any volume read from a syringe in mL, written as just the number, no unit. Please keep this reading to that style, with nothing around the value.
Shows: 0.4
